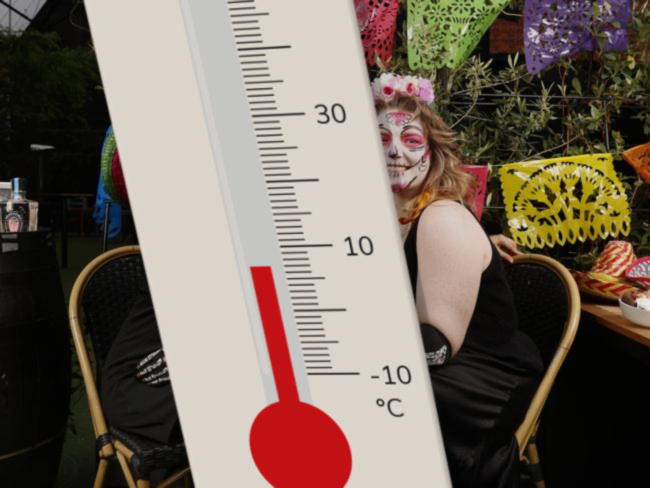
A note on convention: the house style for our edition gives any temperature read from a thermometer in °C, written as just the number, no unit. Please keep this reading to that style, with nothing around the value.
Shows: 7
